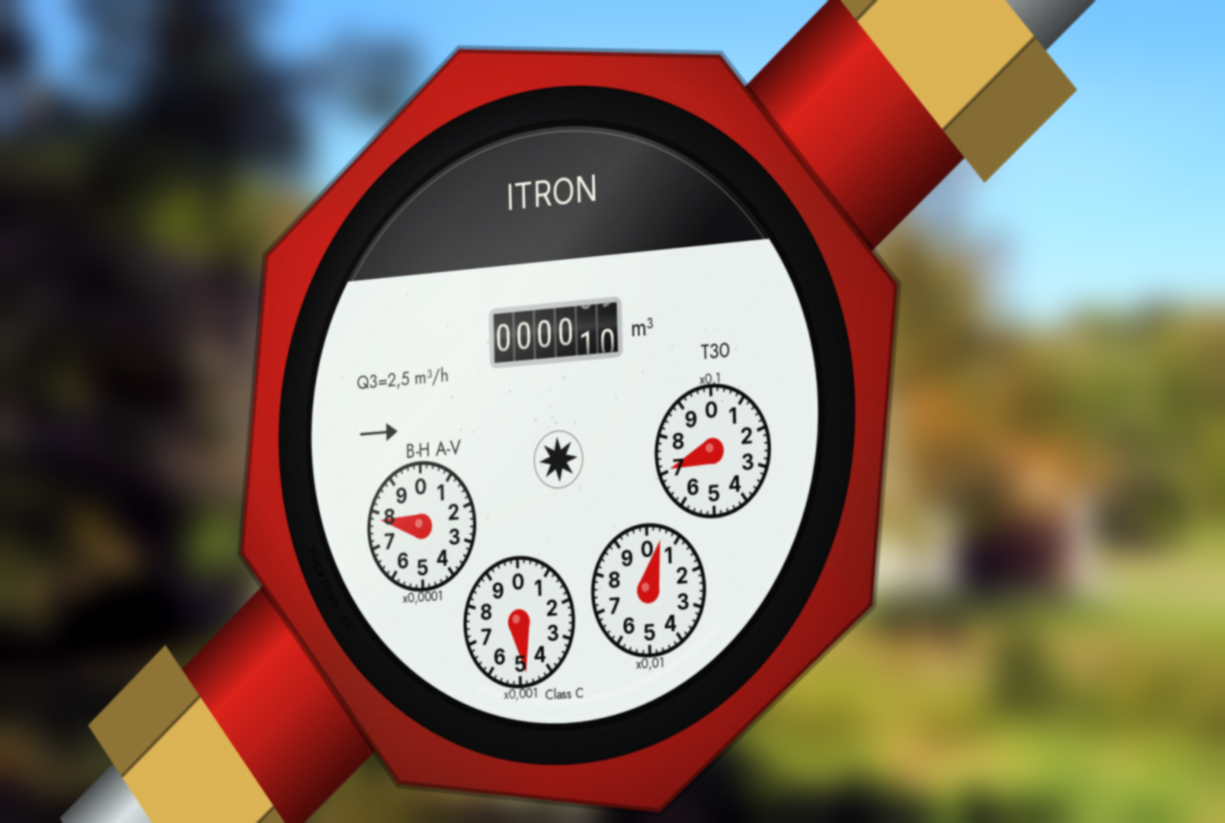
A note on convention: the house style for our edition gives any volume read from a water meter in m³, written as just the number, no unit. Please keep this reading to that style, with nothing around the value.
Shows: 9.7047
